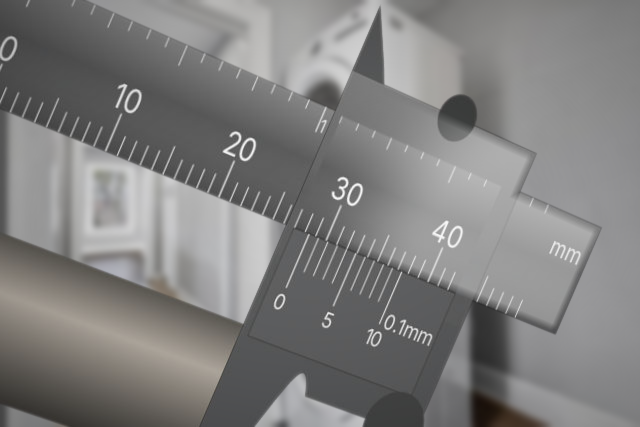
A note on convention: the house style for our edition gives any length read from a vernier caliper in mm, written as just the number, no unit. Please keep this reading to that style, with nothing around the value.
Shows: 28.4
